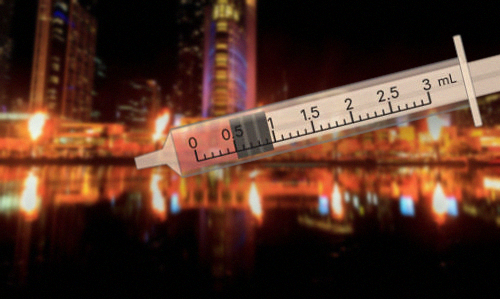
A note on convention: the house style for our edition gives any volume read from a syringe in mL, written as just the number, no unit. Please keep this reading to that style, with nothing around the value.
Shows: 0.5
